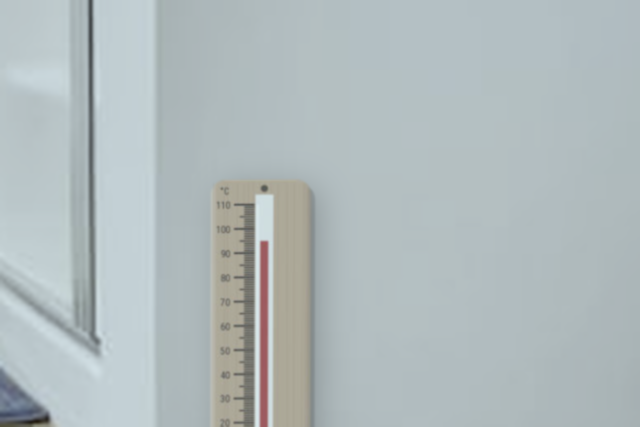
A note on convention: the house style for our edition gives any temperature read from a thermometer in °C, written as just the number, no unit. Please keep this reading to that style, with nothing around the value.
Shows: 95
